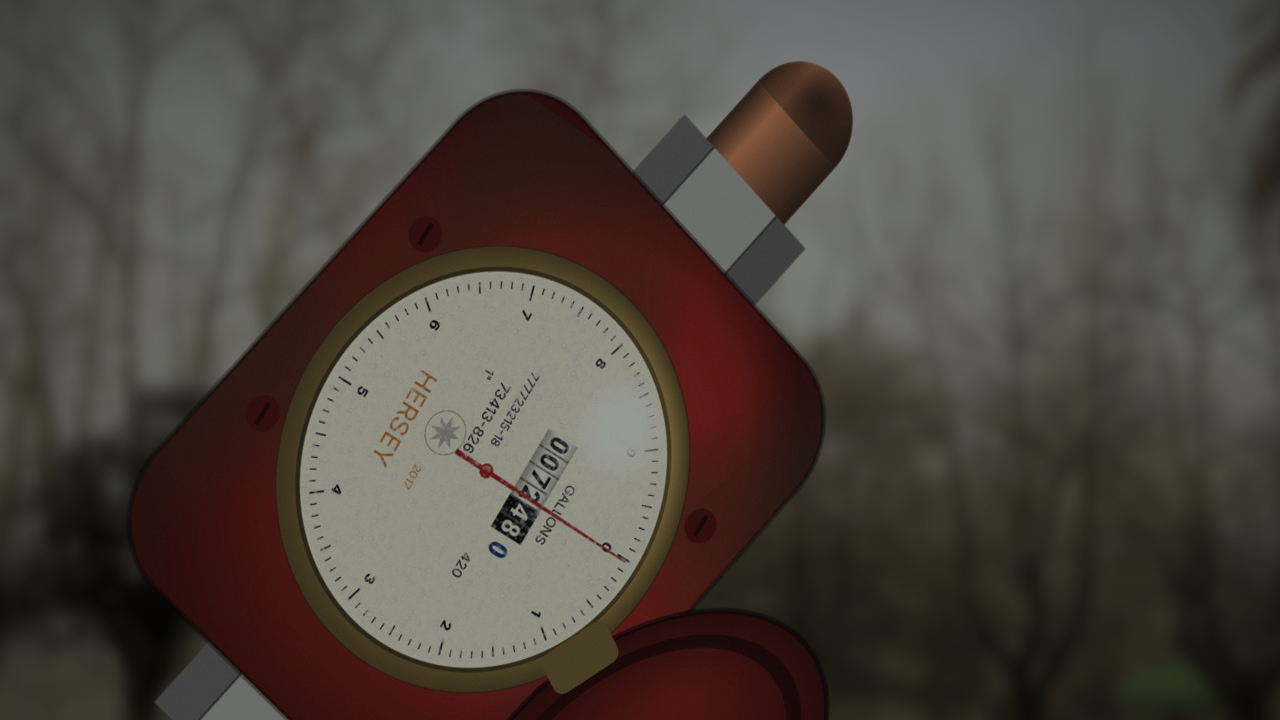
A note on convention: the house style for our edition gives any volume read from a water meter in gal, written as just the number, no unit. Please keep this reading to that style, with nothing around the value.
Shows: 72480.0
